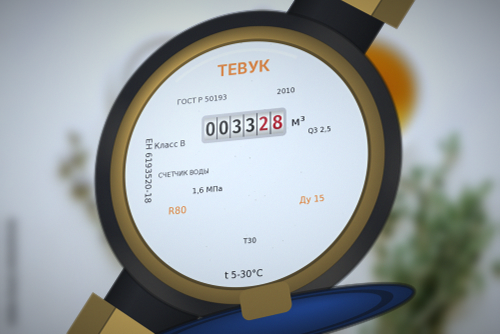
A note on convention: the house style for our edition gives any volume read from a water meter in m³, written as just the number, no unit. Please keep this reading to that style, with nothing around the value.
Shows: 33.28
